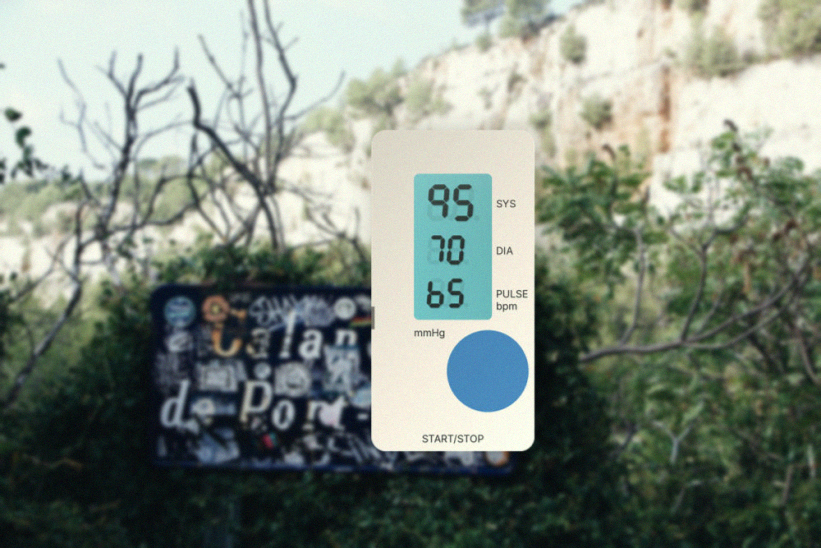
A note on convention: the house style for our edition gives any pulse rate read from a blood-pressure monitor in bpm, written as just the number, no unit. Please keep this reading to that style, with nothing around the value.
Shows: 65
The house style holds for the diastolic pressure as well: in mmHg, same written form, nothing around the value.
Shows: 70
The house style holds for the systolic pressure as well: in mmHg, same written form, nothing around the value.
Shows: 95
